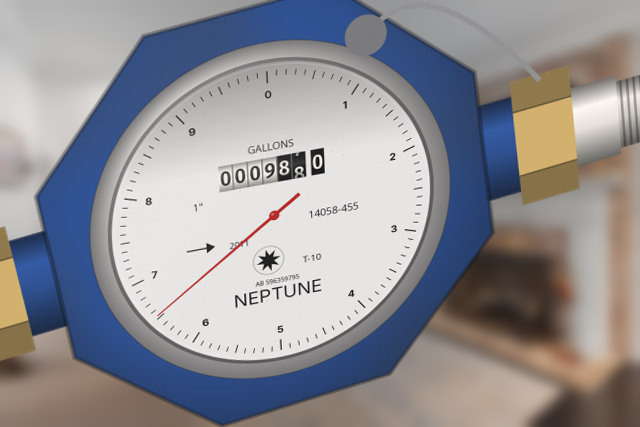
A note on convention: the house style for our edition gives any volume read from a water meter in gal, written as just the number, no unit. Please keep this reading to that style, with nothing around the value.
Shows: 9876.5
